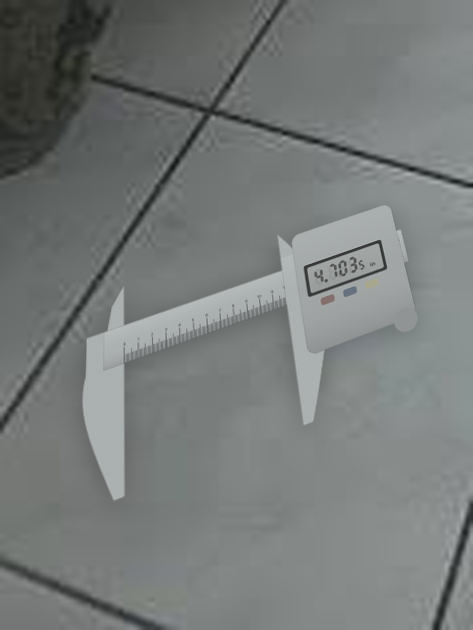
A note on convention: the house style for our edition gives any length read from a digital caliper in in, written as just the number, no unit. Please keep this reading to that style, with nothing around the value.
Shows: 4.7035
